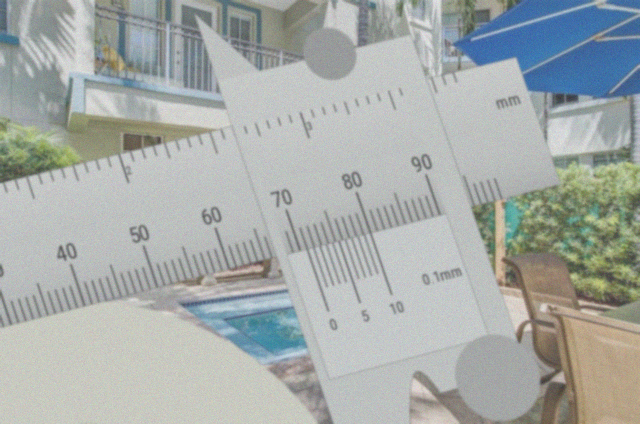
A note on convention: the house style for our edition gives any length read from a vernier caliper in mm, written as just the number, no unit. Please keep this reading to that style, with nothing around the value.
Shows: 71.0
